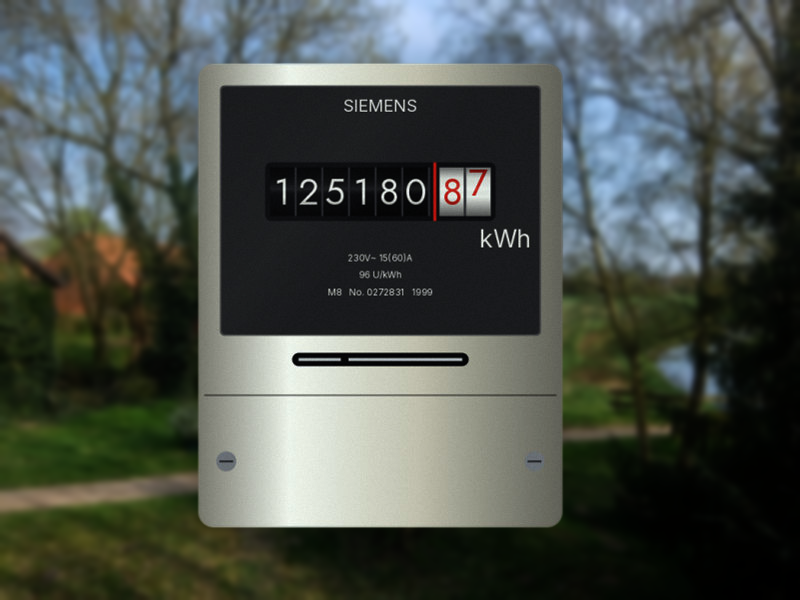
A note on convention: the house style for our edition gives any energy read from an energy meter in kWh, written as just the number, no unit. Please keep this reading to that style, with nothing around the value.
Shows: 125180.87
